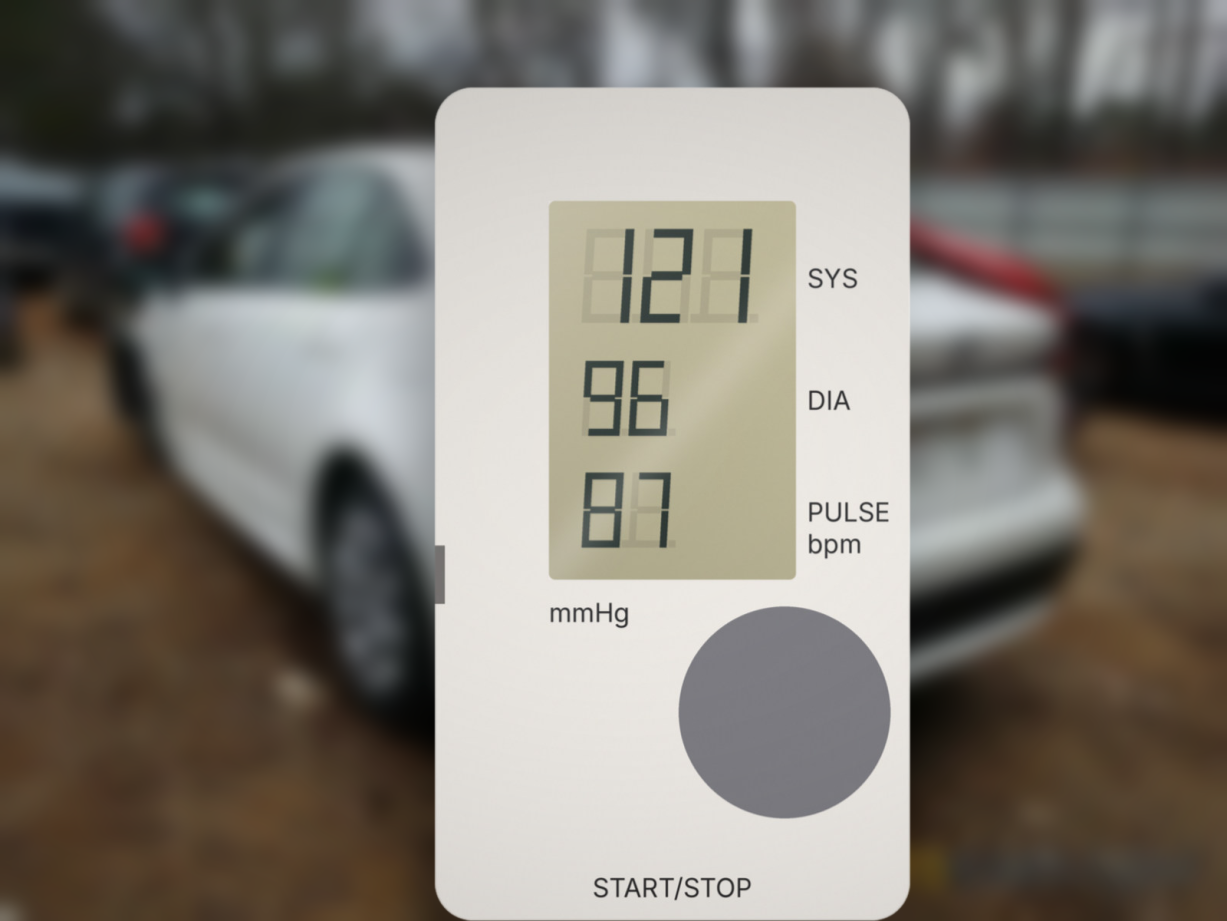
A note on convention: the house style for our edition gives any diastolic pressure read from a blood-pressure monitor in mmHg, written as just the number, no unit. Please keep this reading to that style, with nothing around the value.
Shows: 96
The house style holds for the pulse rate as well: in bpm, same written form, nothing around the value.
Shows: 87
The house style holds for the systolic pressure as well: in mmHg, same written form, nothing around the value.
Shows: 121
